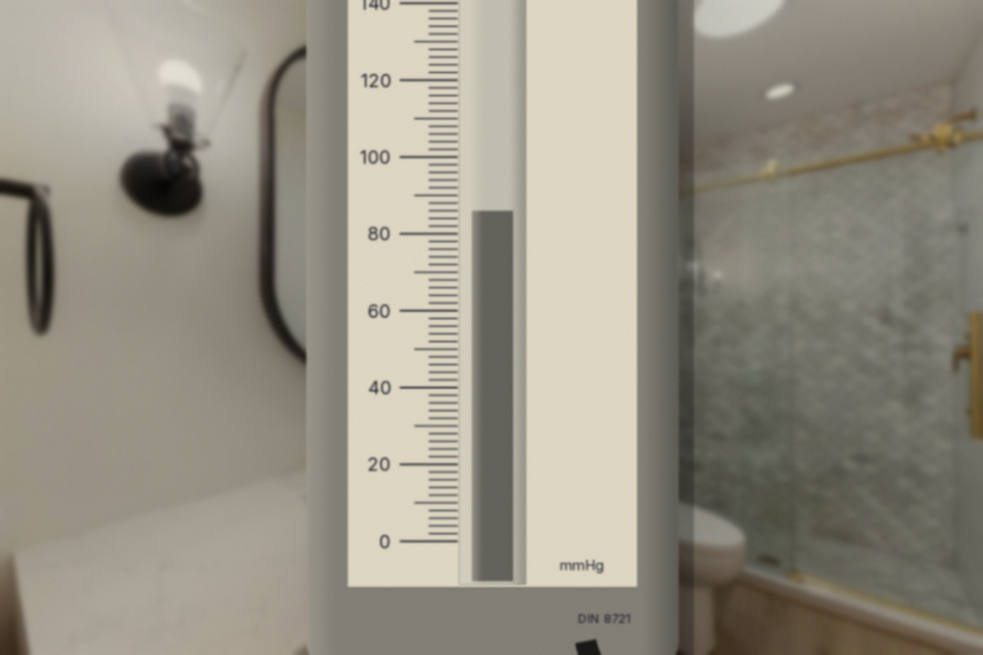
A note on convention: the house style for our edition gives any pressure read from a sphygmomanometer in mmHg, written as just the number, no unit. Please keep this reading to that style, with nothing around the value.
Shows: 86
